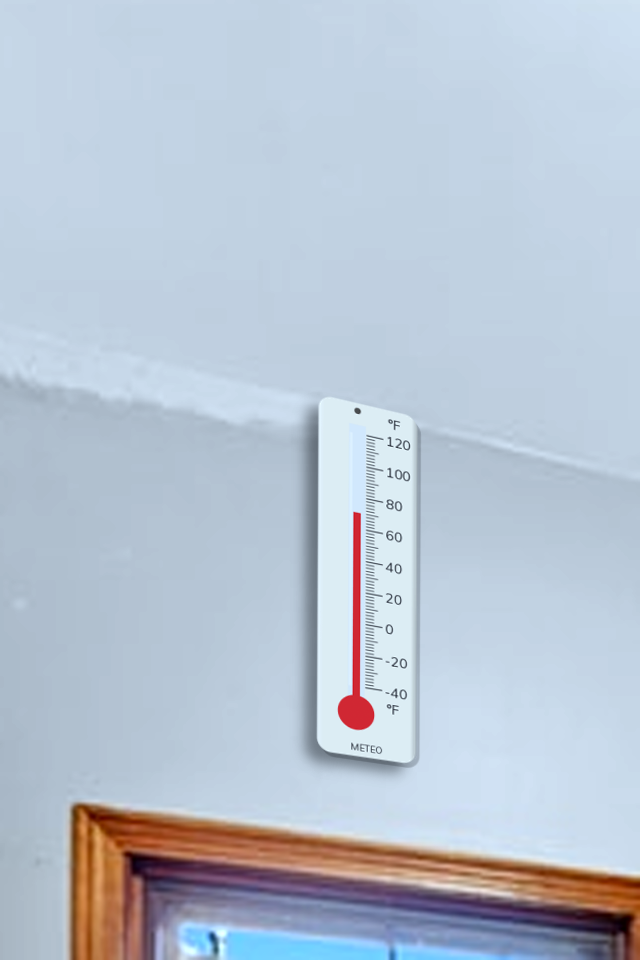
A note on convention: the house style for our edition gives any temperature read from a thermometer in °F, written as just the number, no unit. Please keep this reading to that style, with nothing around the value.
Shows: 70
